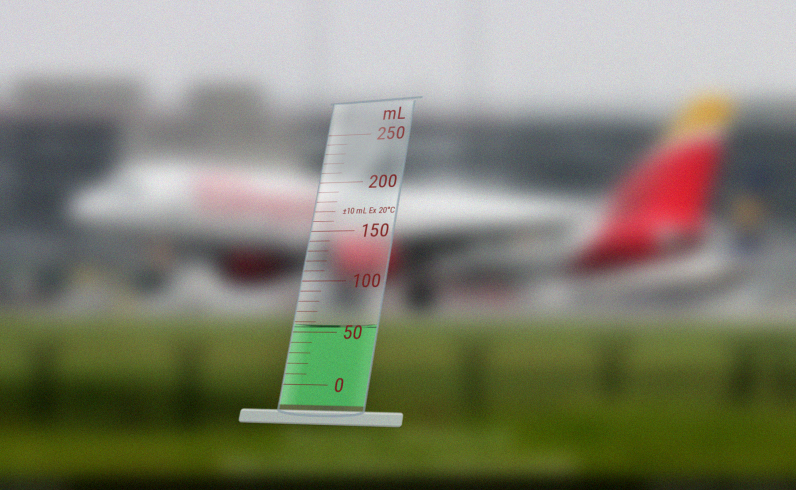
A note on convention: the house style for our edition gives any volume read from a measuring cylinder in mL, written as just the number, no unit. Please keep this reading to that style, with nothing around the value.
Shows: 55
